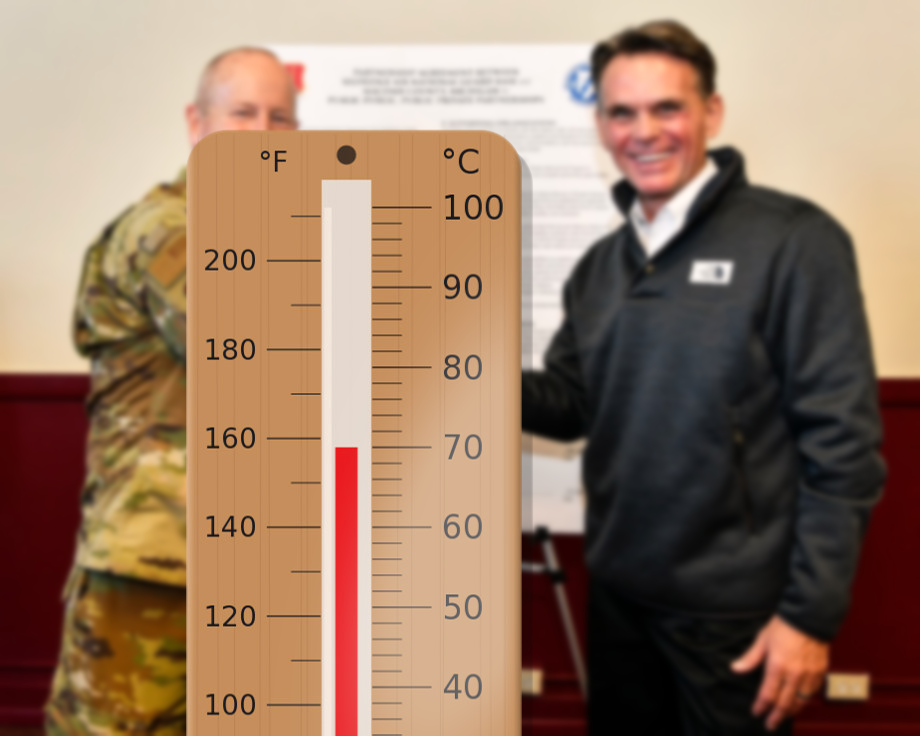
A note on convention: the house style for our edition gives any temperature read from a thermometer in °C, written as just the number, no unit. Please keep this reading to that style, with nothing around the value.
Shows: 70
